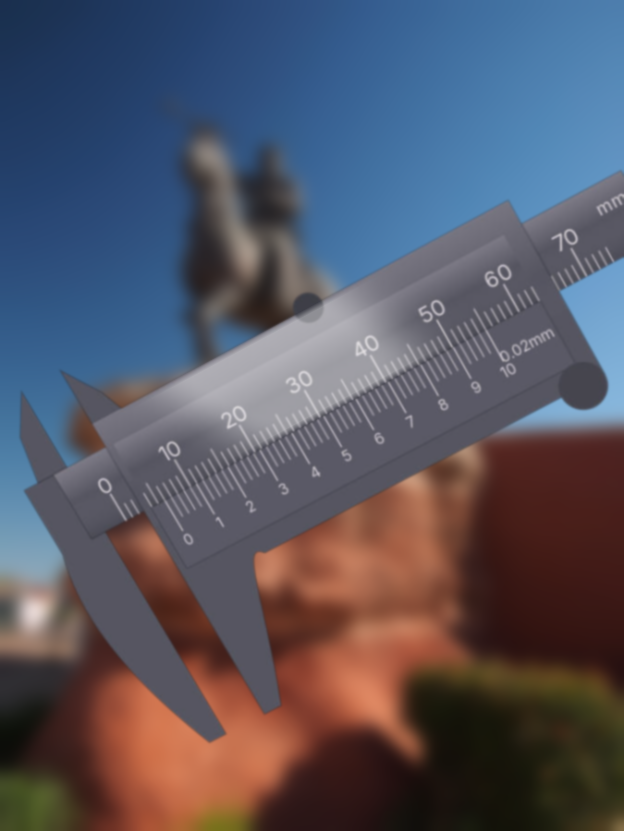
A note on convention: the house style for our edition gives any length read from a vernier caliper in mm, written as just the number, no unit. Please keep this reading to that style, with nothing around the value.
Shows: 6.0
